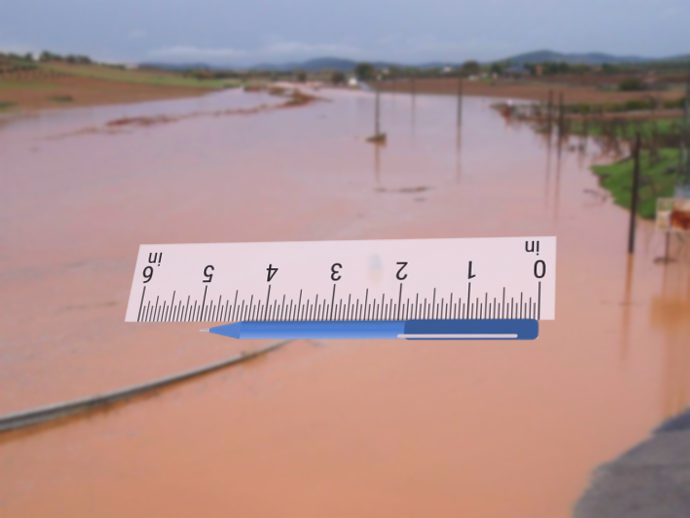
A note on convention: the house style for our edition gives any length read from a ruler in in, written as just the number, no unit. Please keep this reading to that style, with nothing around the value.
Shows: 5
